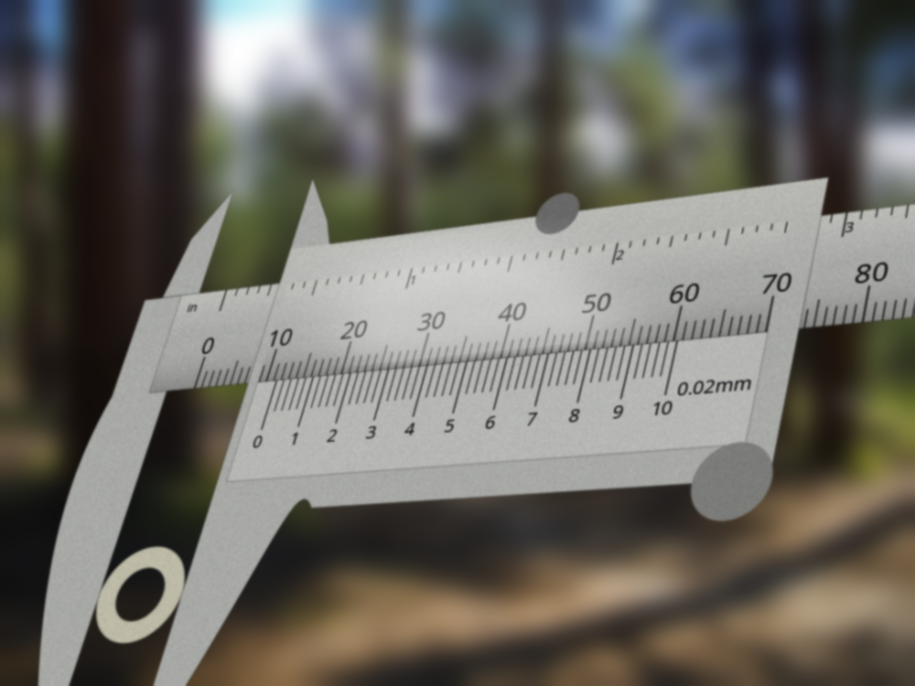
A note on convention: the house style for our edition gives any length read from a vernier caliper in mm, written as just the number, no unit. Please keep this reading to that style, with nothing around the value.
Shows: 11.4
